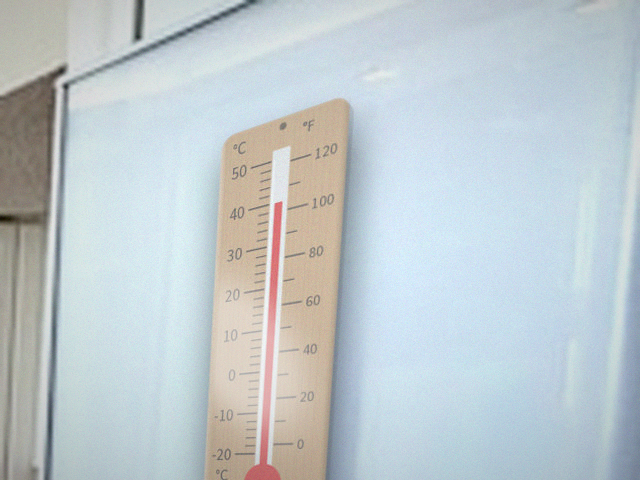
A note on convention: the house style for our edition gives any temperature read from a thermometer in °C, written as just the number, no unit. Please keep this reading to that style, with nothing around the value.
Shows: 40
